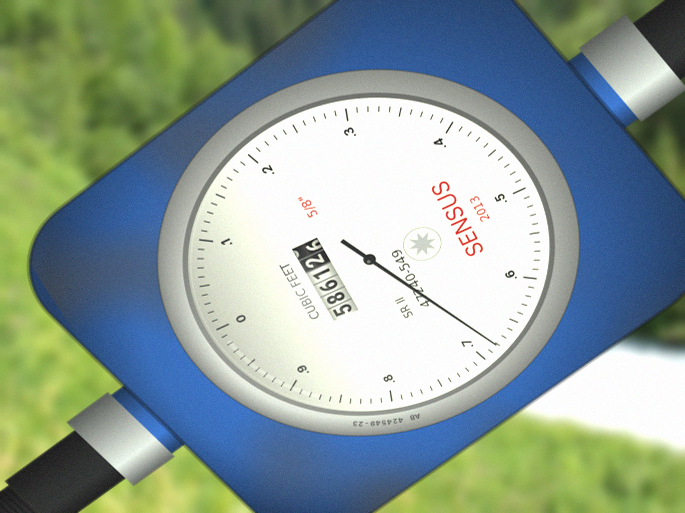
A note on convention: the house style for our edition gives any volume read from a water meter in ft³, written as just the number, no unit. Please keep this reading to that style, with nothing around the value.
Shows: 586125.68
